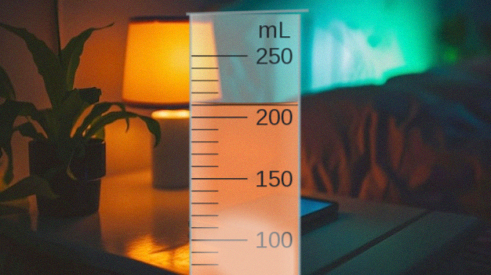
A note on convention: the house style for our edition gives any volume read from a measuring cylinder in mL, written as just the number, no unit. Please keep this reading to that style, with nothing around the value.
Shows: 210
